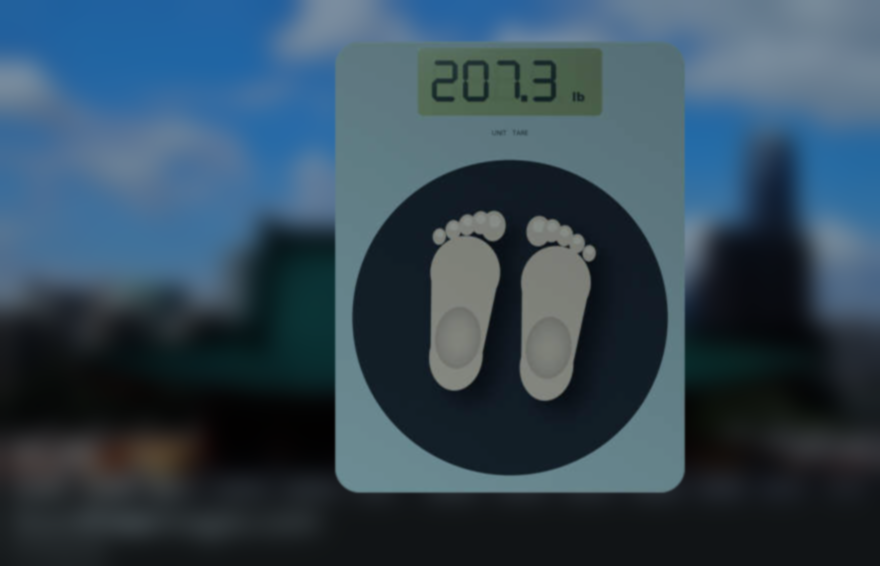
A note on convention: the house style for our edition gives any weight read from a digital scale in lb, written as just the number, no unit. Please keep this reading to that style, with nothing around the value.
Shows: 207.3
